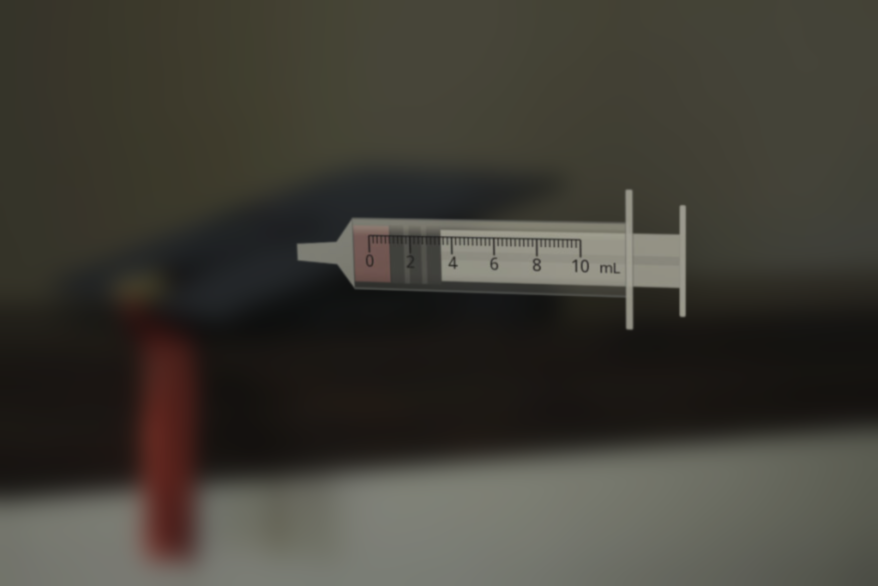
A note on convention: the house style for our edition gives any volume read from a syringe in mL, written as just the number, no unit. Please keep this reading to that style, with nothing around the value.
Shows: 1
